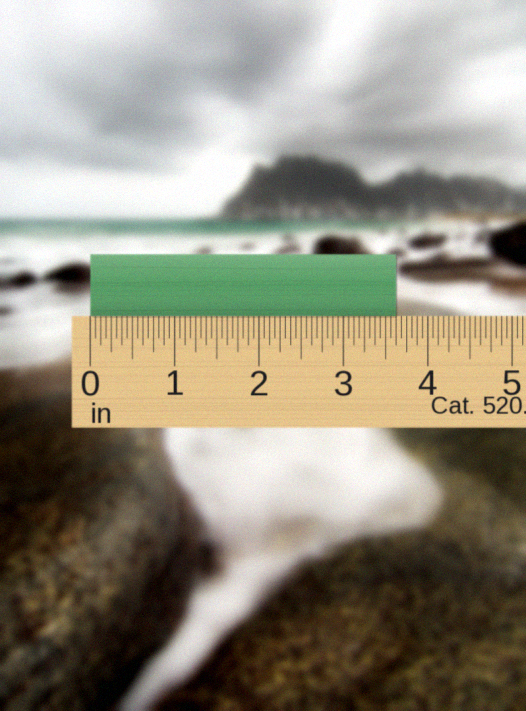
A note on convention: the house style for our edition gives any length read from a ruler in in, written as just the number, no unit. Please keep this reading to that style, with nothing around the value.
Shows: 3.625
